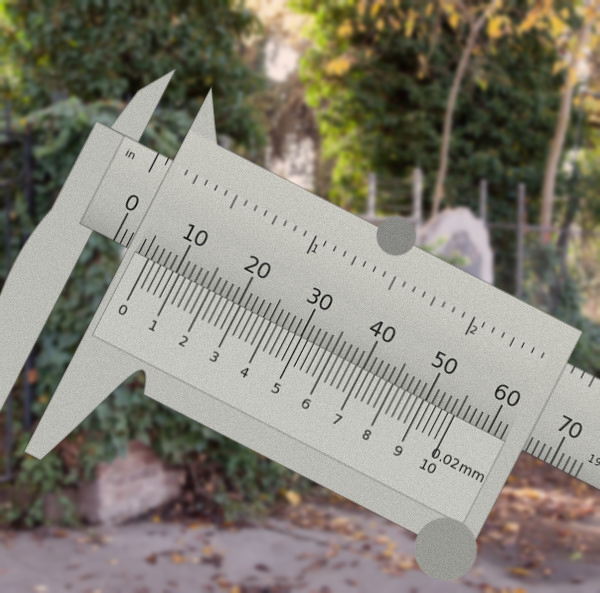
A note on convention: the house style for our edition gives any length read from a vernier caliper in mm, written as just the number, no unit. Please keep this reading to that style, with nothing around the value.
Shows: 5.6
